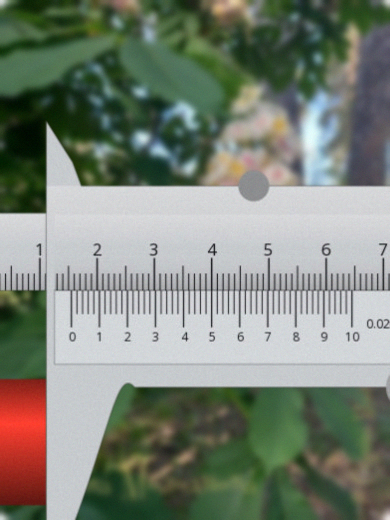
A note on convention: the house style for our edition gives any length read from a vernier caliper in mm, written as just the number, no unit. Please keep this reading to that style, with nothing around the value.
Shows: 15.5
